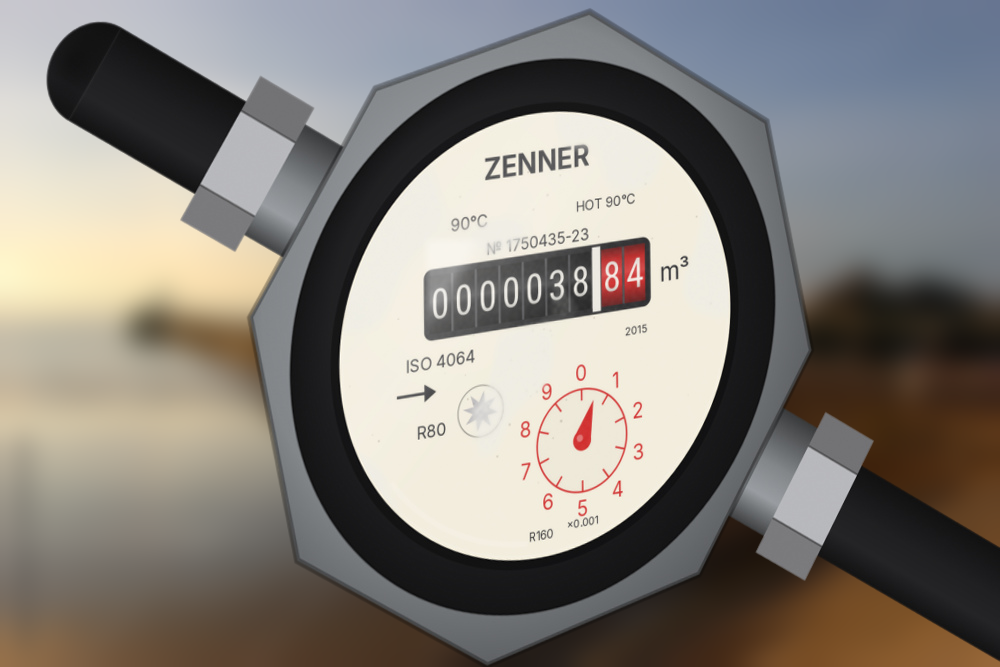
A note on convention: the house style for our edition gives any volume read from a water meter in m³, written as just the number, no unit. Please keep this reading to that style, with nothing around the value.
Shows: 38.840
